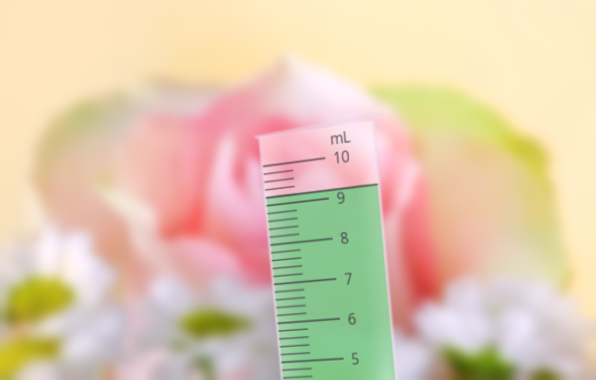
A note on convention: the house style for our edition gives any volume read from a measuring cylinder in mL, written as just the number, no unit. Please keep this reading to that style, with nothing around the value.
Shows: 9.2
